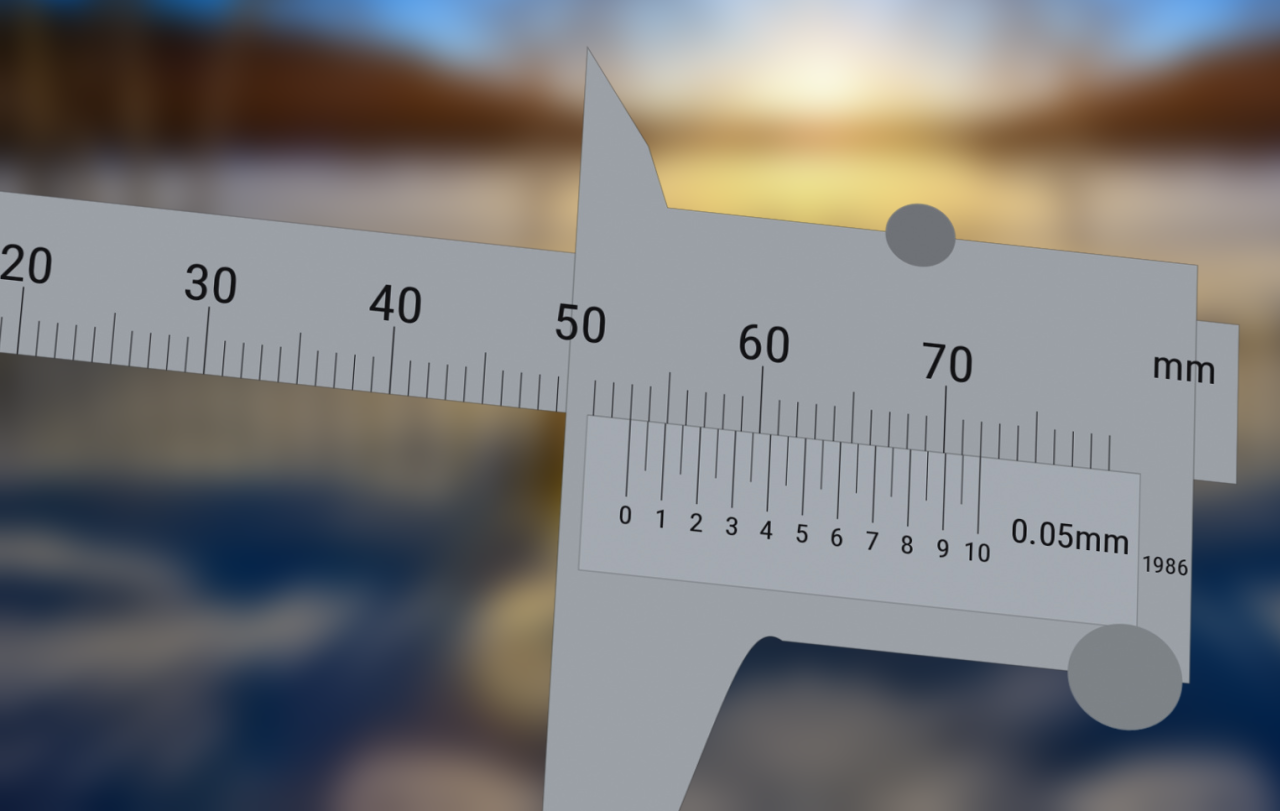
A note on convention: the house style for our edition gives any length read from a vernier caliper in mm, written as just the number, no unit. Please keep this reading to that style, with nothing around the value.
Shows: 53.0
